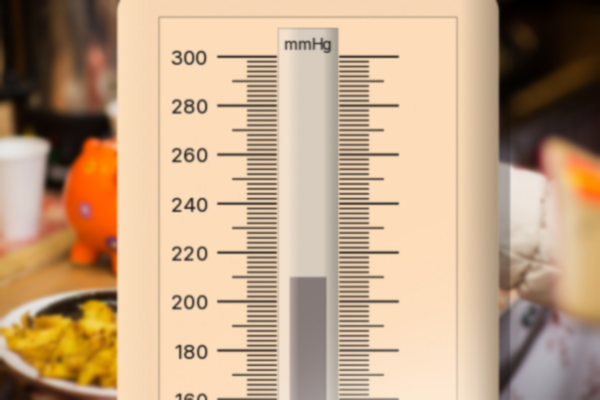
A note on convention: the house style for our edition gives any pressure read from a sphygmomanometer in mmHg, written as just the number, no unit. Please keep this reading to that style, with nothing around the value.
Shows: 210
